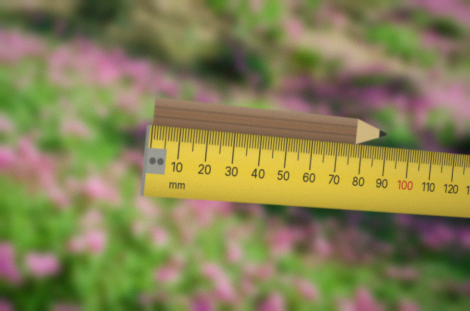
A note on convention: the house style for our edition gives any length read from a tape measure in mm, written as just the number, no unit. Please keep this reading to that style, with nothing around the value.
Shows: 90
